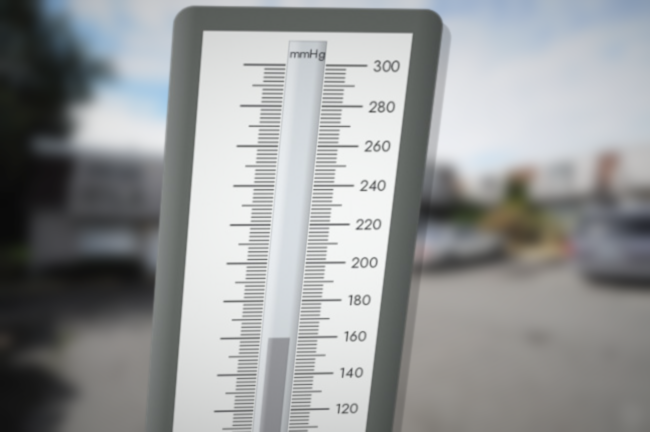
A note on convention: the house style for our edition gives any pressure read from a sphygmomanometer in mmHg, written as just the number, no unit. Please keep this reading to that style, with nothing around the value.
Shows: 160
